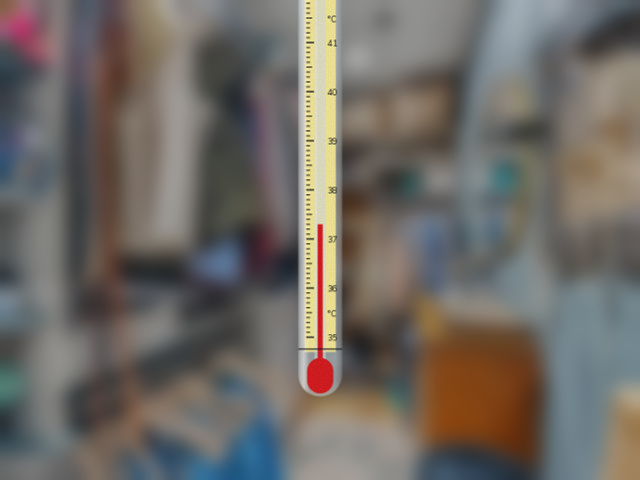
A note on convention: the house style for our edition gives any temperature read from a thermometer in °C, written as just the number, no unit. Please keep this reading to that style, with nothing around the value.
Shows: 37.3
